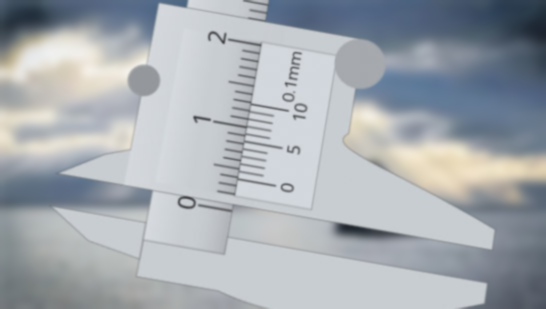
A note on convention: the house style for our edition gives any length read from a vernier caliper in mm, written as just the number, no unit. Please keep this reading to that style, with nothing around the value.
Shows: 3.8
